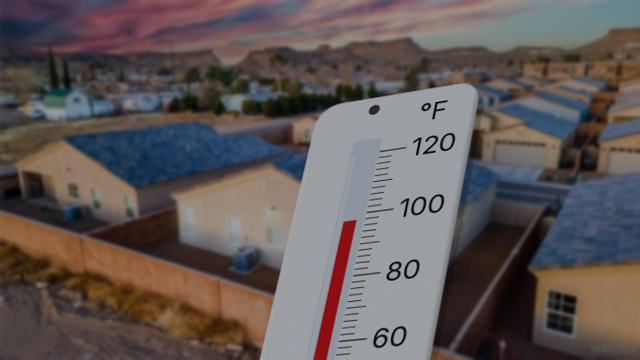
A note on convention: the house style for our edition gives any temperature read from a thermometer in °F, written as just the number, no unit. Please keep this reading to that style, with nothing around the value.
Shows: 98
